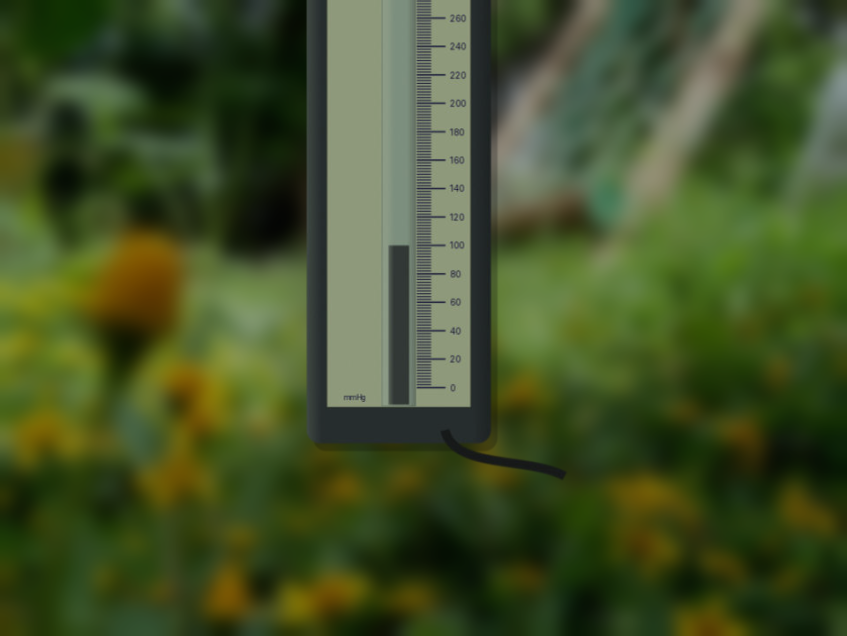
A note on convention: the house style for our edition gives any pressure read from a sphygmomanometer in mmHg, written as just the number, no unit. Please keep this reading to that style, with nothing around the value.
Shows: 100
